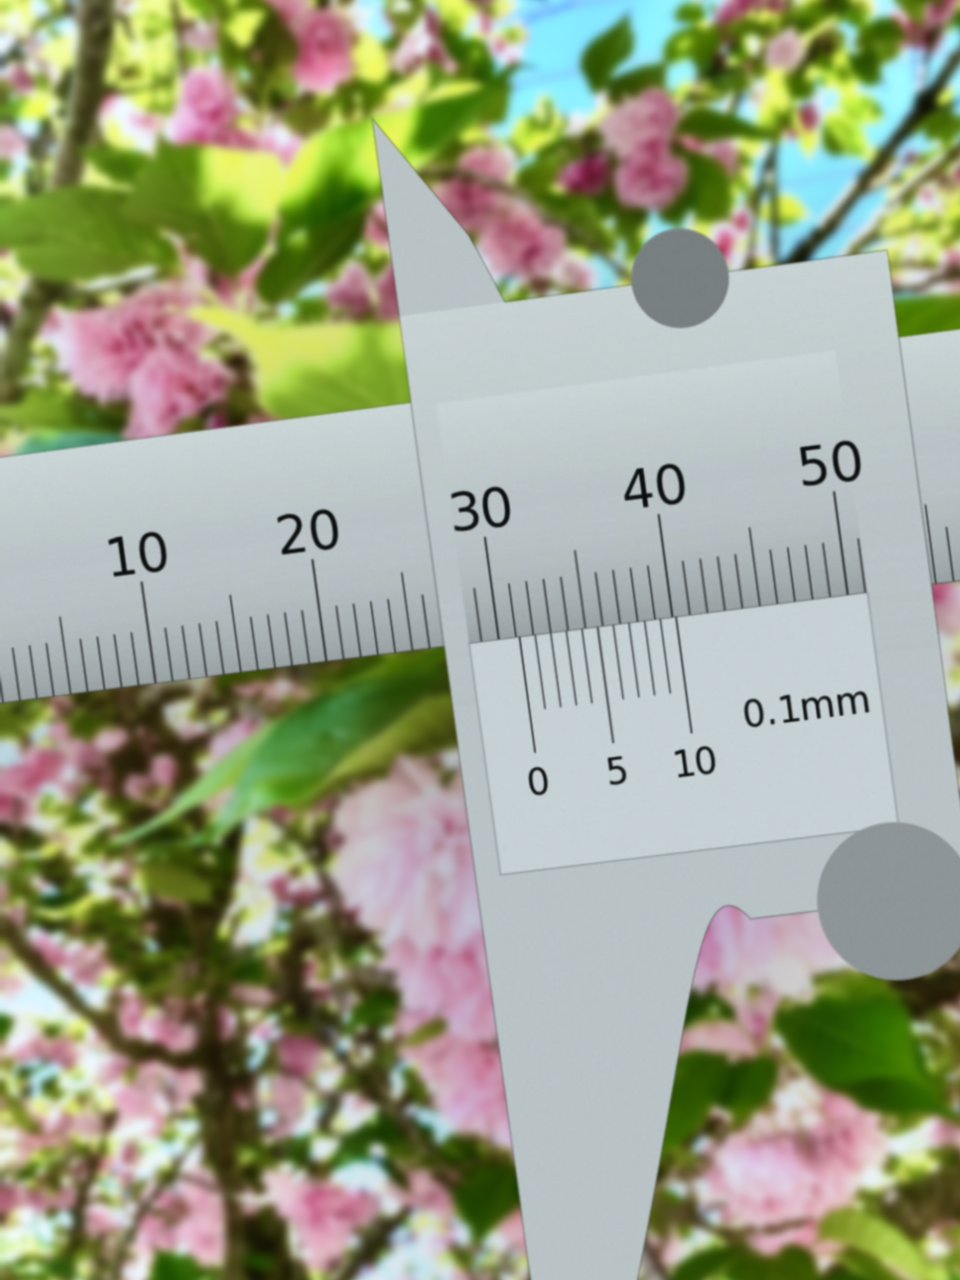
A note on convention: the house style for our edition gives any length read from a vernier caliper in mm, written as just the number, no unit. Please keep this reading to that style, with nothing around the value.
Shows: 31.2
